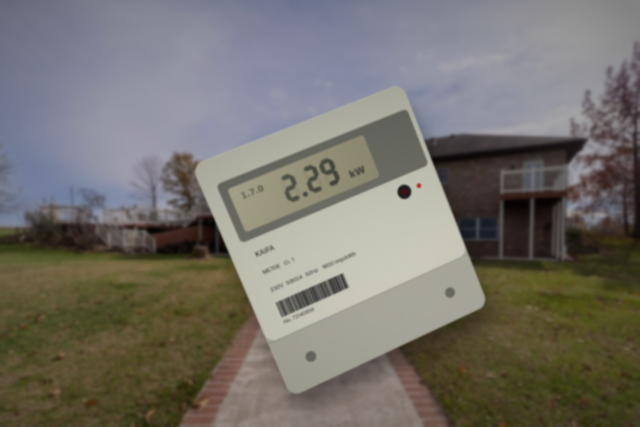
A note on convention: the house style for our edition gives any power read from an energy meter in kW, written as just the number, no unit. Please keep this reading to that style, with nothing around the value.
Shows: 2.29
